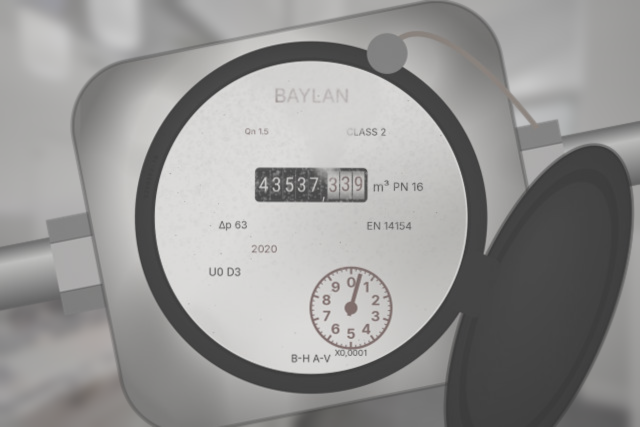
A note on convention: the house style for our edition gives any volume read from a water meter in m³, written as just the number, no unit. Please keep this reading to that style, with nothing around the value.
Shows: 43537.3390
